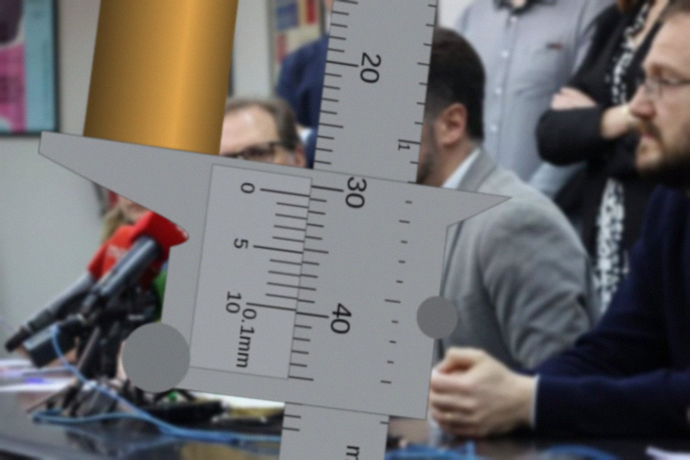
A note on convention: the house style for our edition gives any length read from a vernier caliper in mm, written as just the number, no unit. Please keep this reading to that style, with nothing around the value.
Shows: 30.8
